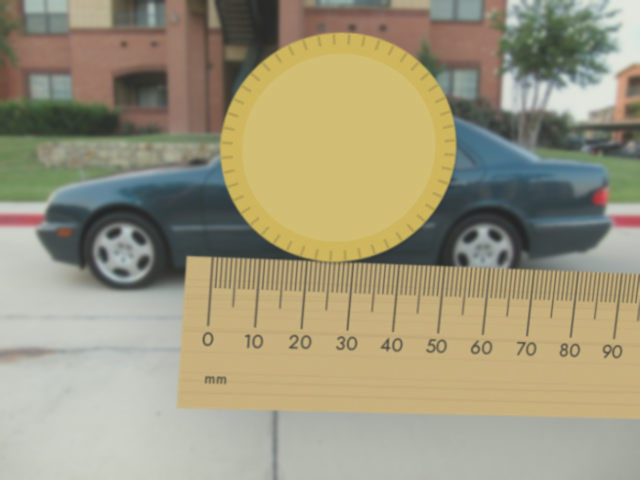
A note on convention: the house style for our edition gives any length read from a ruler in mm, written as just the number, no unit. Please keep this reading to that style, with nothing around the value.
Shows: 50
